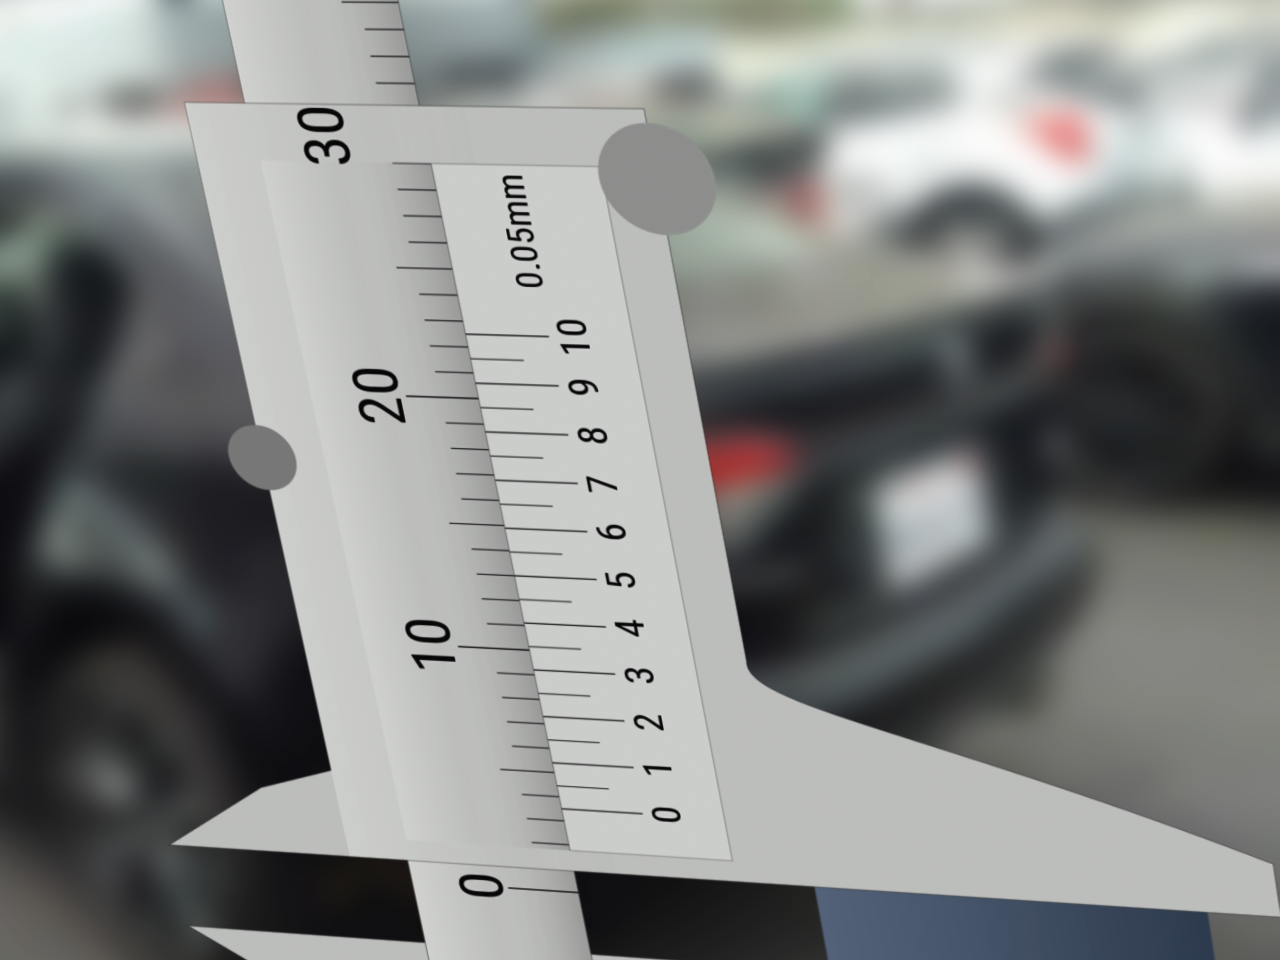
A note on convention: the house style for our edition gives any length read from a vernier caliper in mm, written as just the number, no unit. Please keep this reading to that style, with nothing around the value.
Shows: 3.5
